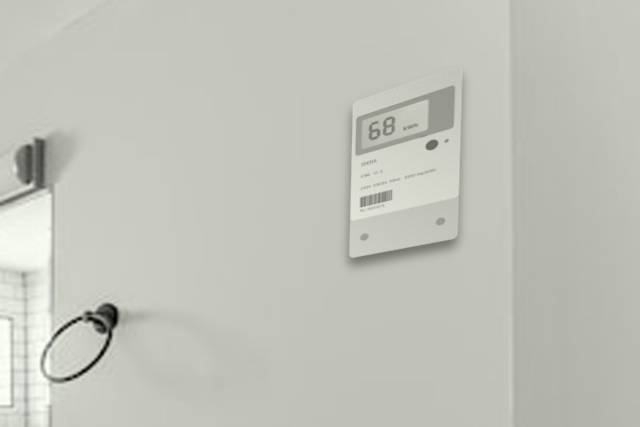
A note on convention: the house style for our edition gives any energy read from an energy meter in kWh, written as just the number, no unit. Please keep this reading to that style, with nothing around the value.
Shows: 68
